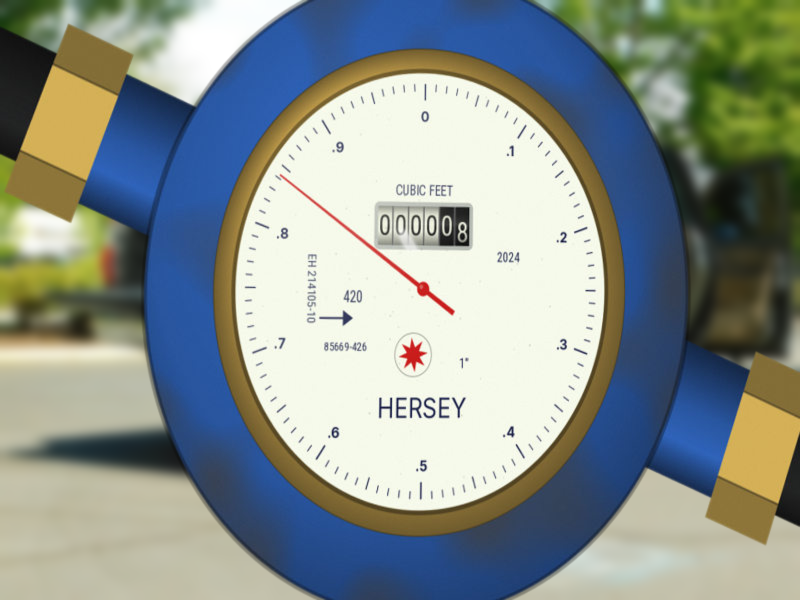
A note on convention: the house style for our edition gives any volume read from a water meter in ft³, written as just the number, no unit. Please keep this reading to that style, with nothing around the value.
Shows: 7.84
